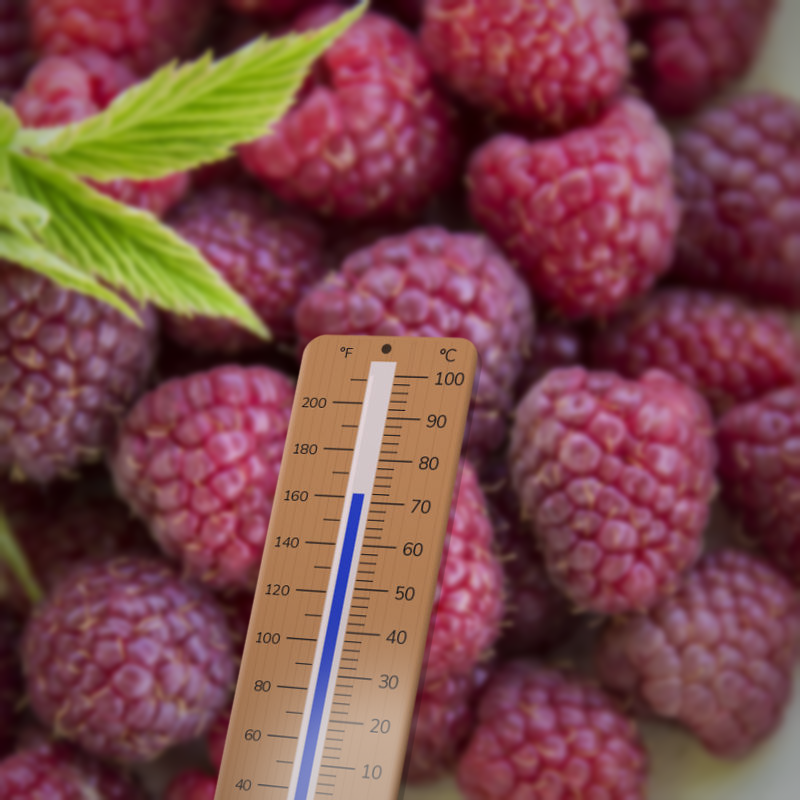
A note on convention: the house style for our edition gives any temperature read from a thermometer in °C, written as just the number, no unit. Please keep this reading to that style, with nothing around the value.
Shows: 72
